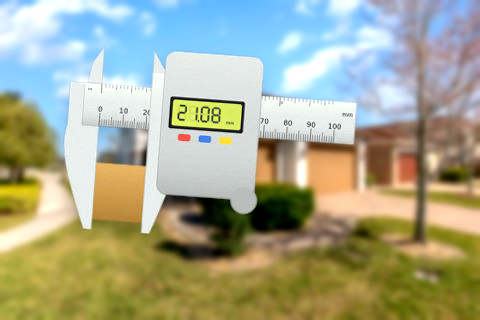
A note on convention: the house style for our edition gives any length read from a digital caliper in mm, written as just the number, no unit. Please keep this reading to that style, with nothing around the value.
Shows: 21.08
